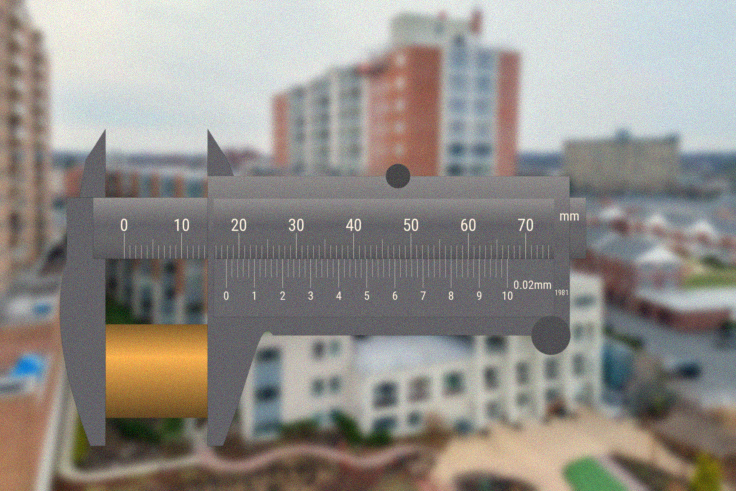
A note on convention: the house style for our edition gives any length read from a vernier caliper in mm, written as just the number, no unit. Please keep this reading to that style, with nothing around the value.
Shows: 17.8
